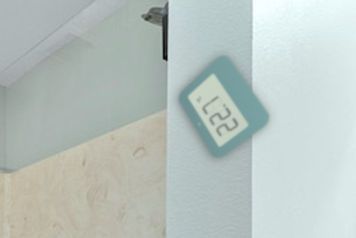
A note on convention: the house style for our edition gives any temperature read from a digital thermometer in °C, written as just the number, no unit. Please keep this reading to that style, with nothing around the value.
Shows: 22.7
